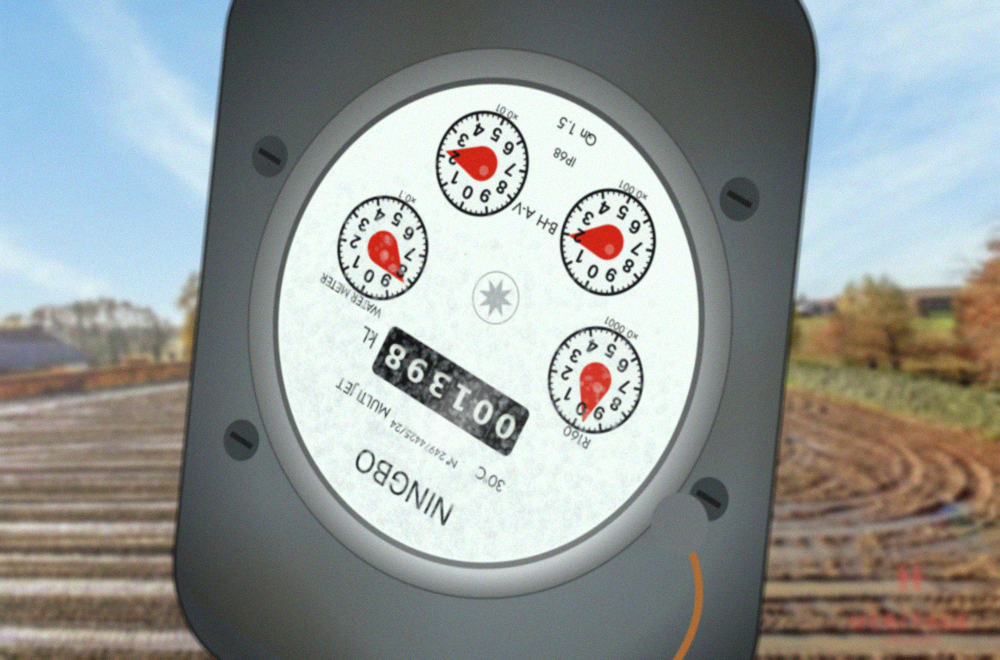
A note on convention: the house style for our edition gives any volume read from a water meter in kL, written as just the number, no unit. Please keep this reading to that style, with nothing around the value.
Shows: 1398.8219
